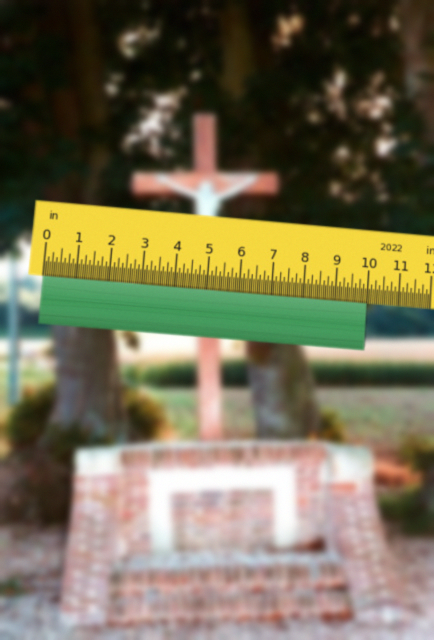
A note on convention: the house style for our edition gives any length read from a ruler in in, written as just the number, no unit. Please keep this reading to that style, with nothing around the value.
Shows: 10
